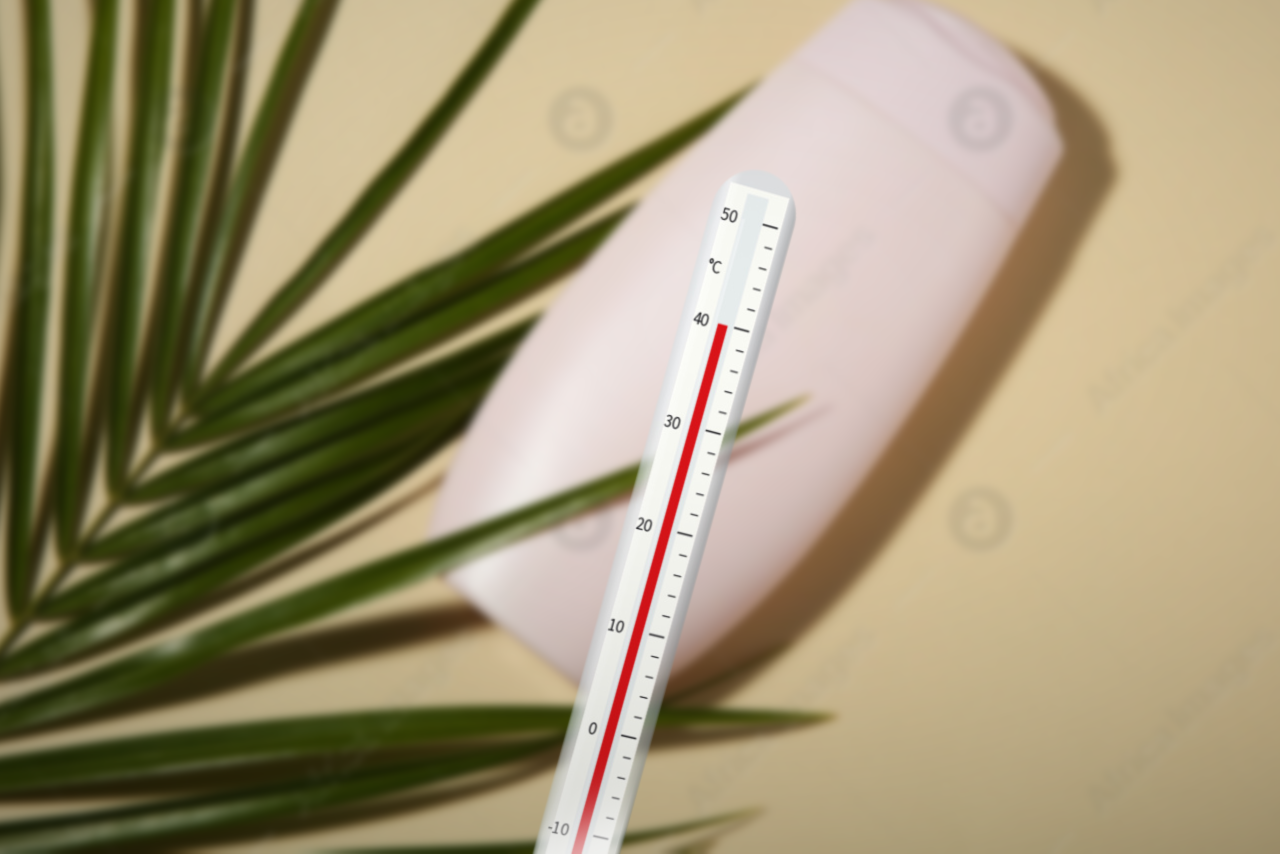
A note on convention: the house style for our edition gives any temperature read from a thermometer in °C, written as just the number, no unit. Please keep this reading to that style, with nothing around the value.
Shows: 40
